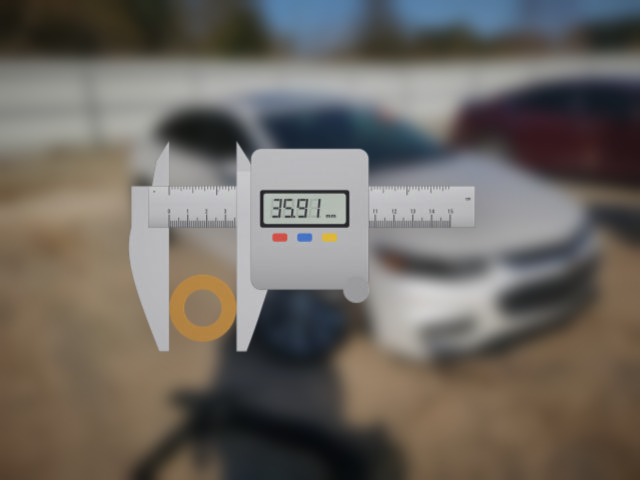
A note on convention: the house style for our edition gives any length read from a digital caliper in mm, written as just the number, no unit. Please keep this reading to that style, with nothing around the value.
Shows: 35.91
